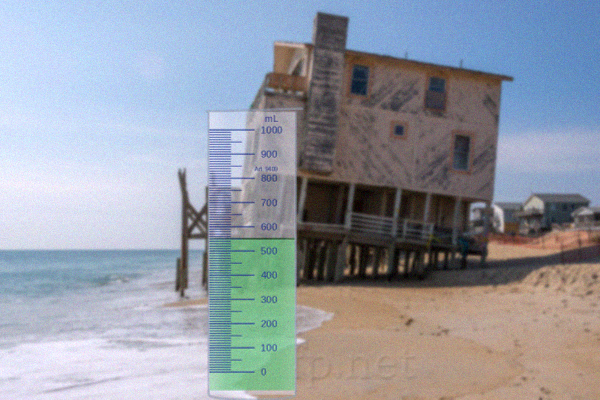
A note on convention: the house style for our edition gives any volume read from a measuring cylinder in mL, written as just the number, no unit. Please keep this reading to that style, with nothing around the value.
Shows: 550
